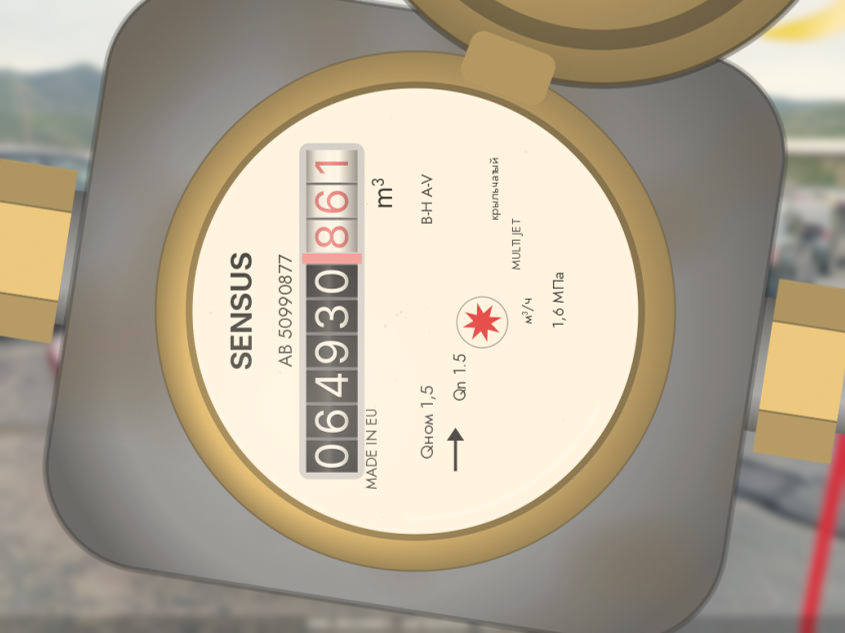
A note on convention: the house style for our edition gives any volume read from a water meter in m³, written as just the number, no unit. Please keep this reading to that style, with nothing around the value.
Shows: 64930.861
